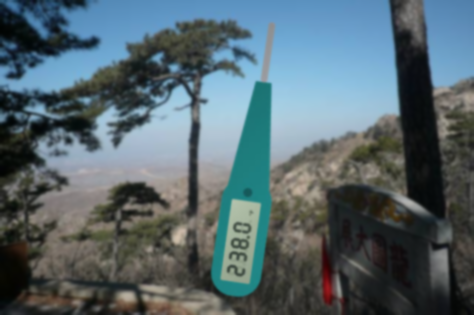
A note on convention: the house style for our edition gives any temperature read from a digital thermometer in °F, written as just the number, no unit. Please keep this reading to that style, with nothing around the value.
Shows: 238.0
